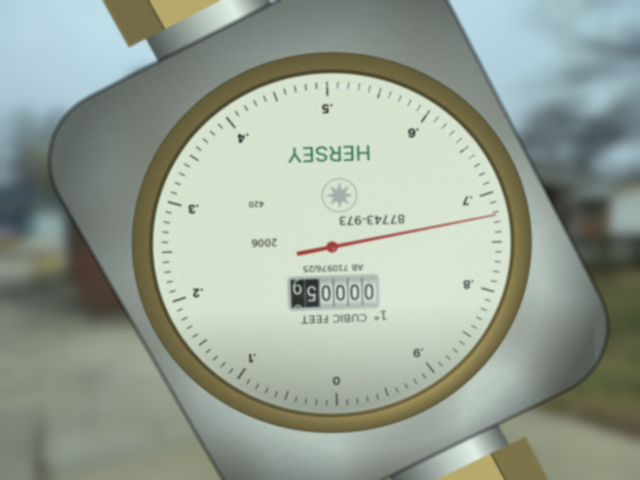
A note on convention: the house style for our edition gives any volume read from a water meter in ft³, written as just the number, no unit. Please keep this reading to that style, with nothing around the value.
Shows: 58.72
